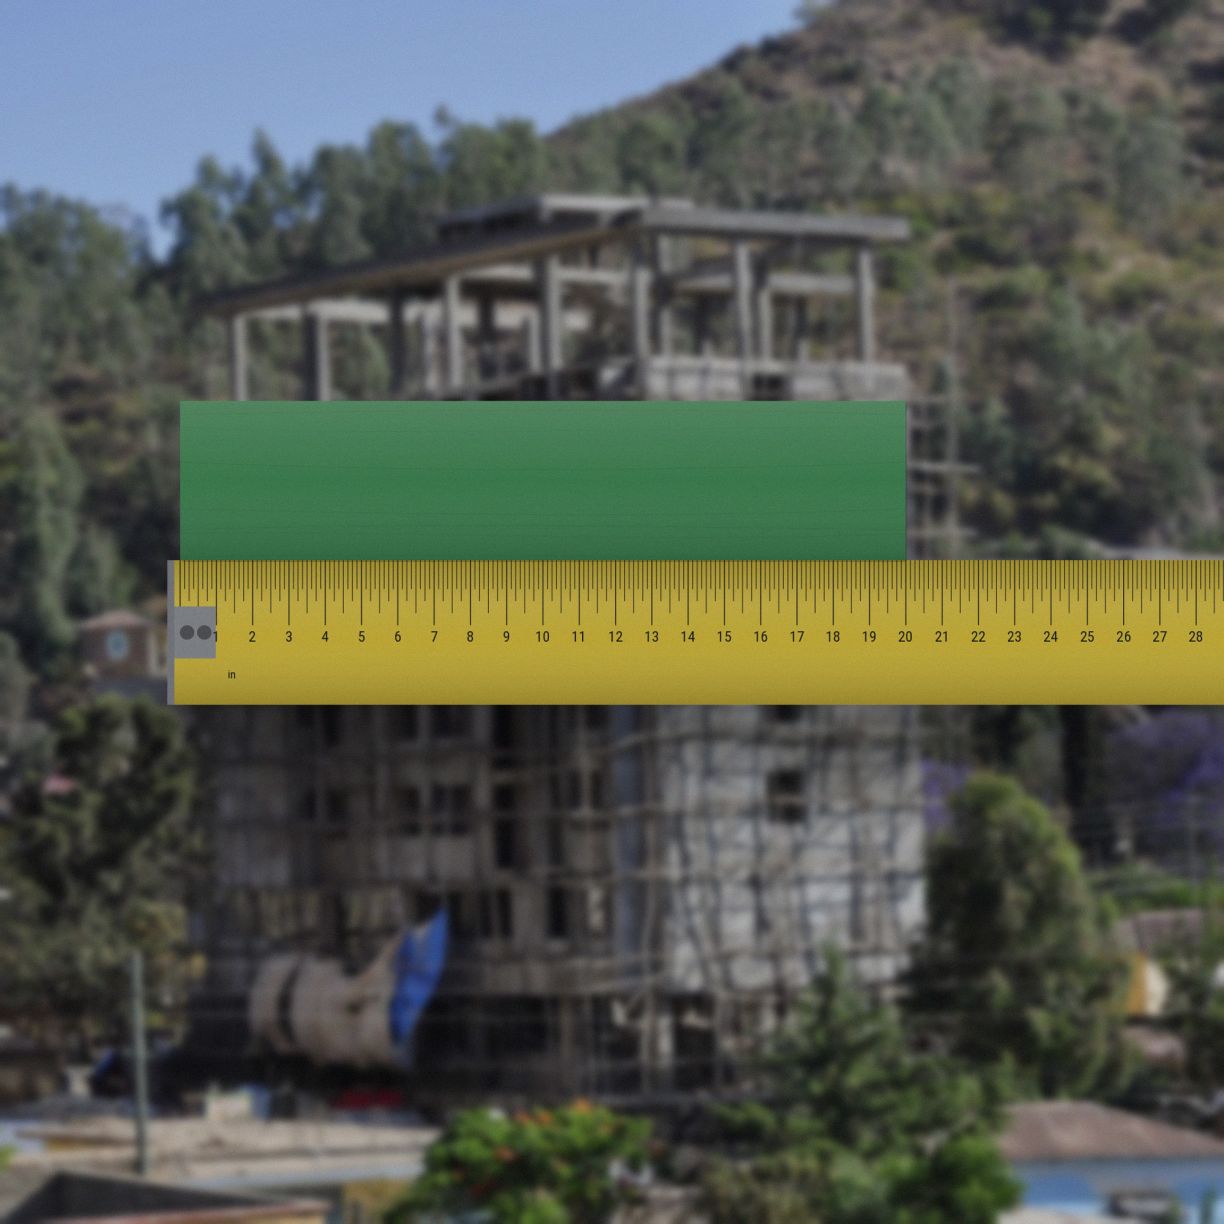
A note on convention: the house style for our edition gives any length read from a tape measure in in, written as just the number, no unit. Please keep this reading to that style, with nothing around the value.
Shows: 20
